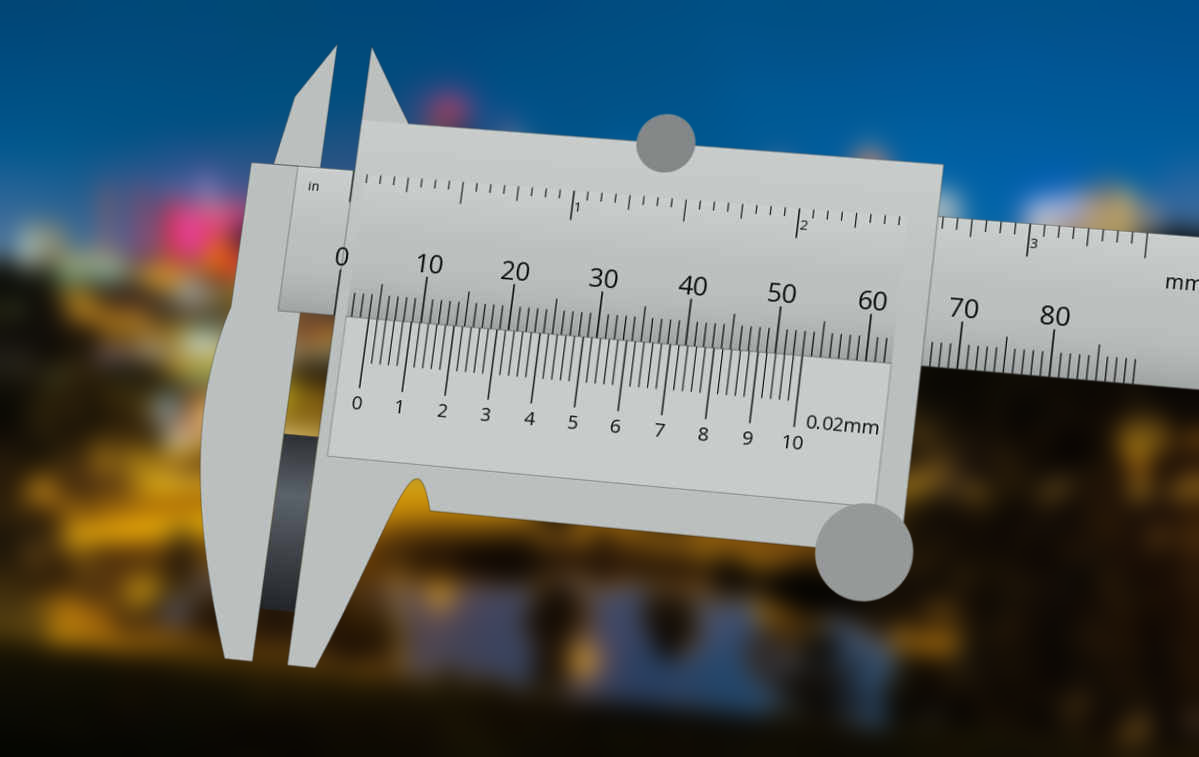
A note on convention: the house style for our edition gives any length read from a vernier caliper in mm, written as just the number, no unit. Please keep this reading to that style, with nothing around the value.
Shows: 4.0
